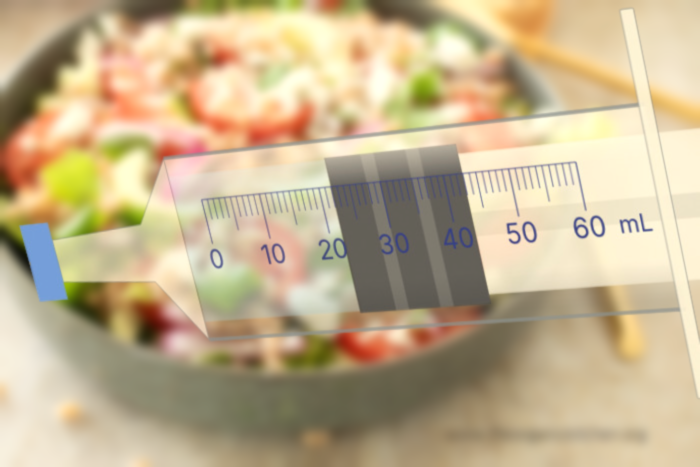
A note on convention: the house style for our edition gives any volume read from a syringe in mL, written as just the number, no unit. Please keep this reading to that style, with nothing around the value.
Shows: 22
